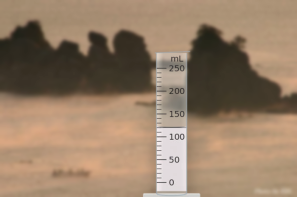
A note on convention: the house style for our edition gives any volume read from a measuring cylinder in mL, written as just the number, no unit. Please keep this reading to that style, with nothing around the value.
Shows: 120
